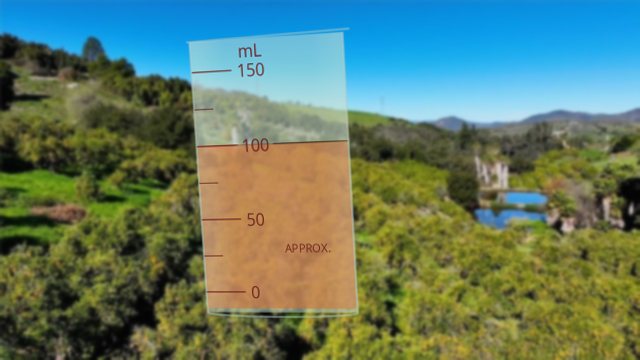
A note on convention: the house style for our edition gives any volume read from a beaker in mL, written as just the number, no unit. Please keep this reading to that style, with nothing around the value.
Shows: 100
